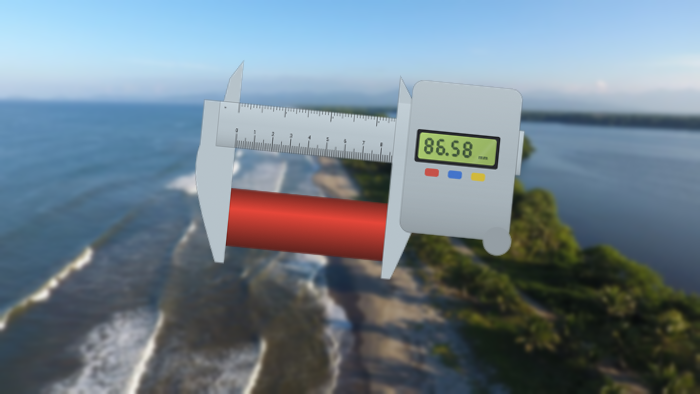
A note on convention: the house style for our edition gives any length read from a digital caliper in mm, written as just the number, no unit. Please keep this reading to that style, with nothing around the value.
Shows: 86.58
